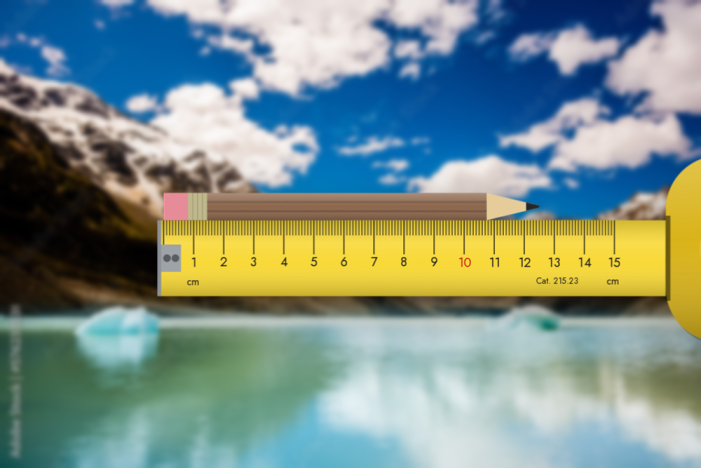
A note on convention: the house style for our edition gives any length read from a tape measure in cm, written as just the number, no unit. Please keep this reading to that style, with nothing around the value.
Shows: 12.5
